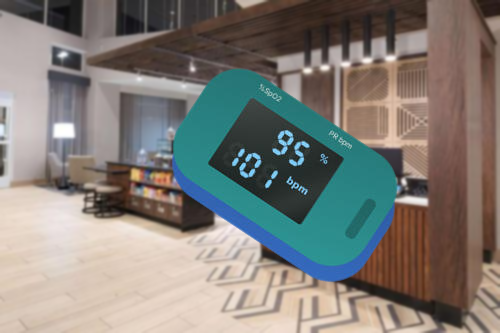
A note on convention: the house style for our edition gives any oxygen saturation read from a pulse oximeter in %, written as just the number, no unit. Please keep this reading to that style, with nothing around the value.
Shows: 95
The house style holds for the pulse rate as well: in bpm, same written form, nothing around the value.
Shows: 101
